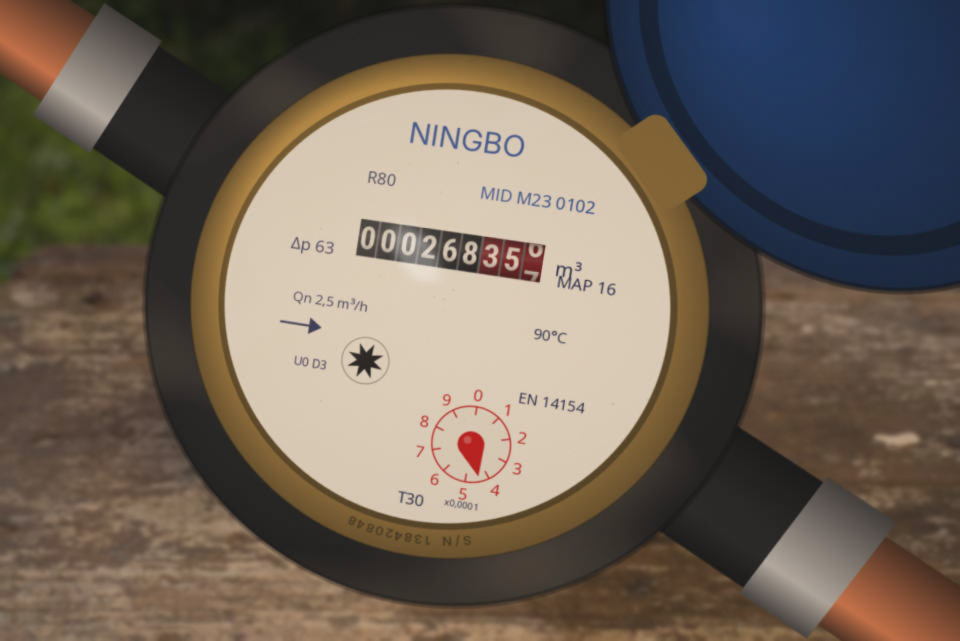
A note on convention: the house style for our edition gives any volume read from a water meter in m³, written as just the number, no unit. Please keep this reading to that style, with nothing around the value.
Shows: 268.3564
